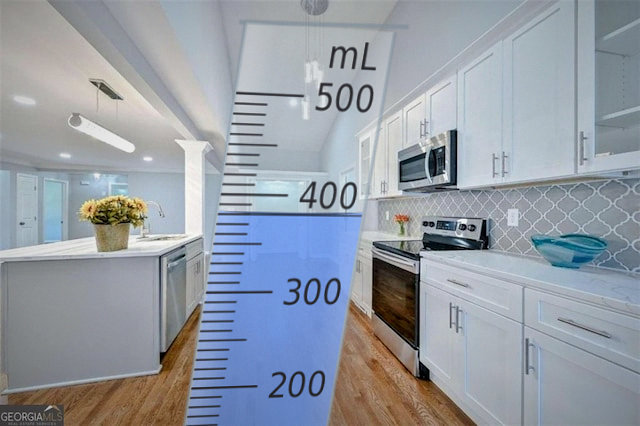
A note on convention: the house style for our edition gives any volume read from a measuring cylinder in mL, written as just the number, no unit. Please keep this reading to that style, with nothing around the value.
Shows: 380
